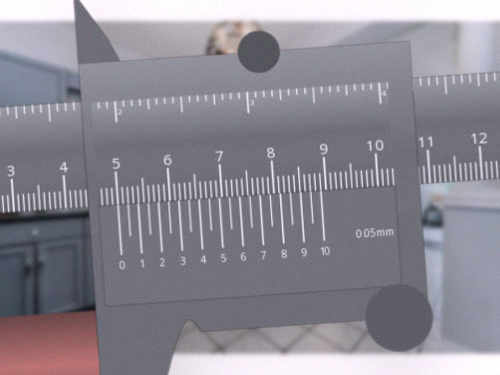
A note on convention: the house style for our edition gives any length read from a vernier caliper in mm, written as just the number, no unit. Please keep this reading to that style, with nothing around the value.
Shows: 50.0
